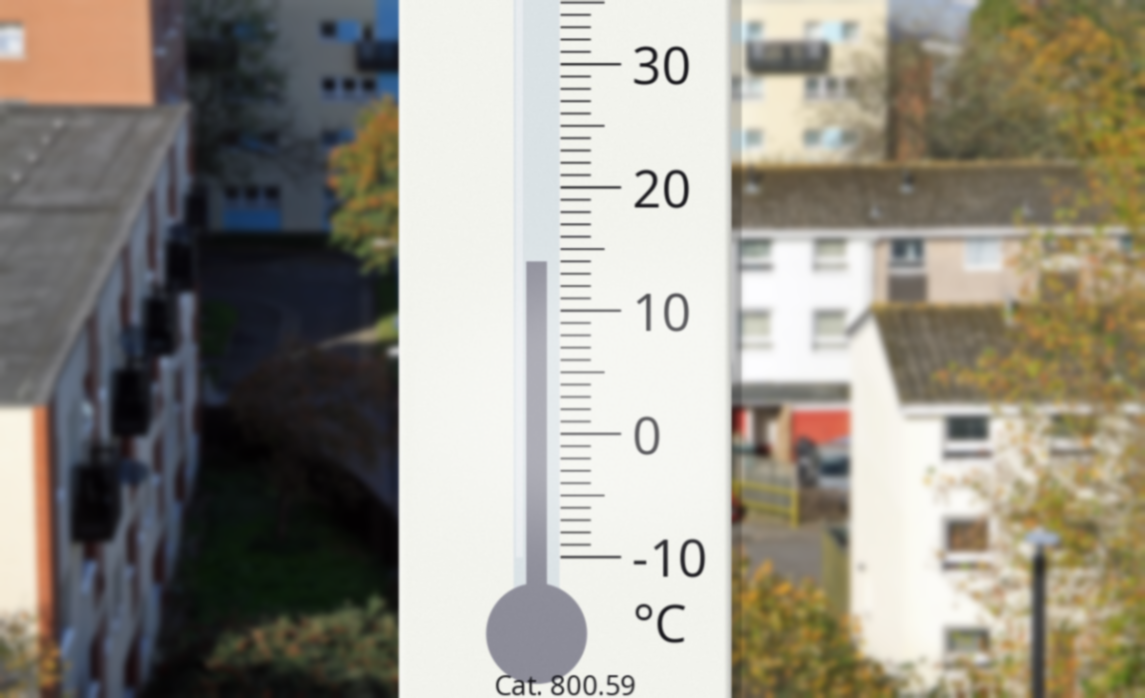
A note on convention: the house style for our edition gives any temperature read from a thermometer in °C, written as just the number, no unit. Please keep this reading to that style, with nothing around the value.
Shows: 14
